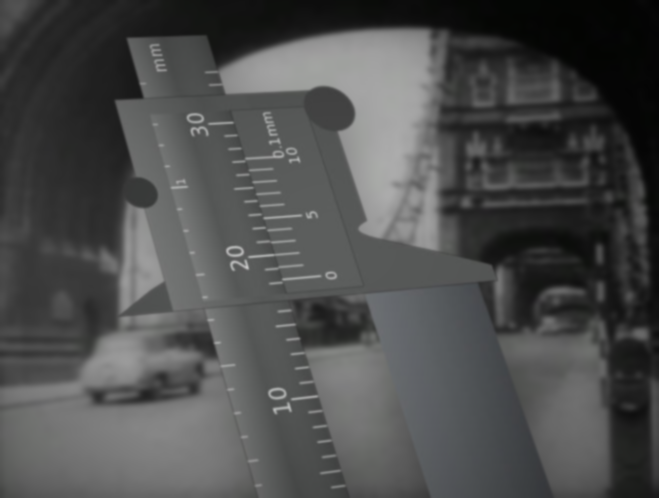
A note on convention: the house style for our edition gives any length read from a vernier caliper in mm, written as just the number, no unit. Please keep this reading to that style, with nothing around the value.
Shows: 18.2
